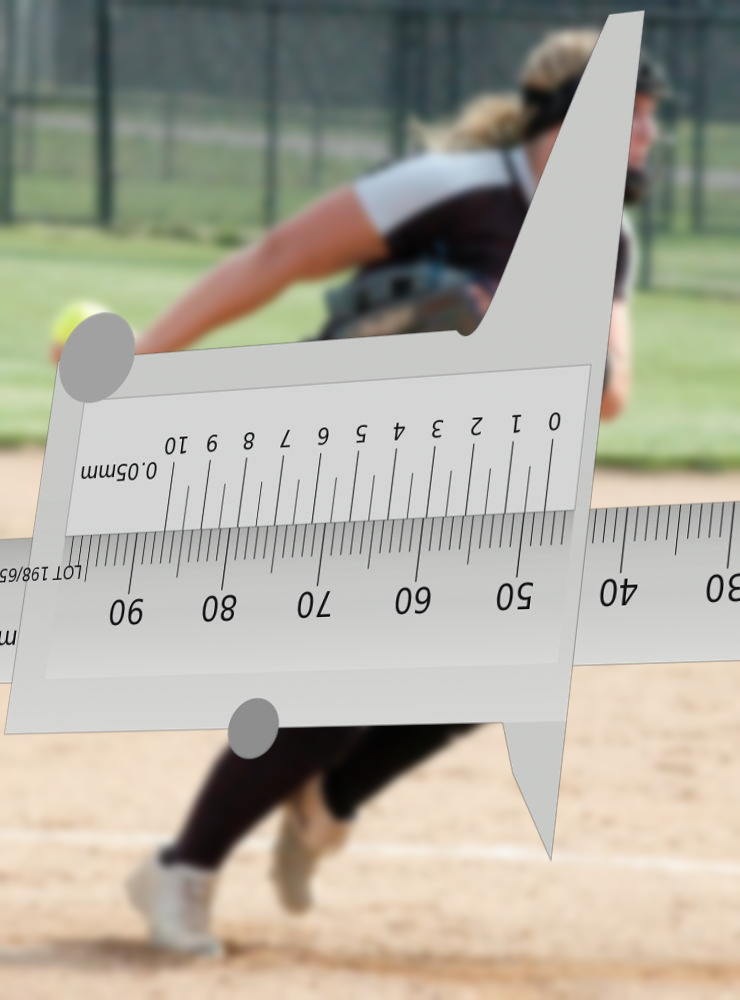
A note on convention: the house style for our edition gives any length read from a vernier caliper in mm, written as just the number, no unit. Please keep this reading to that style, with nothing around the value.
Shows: 48.0
